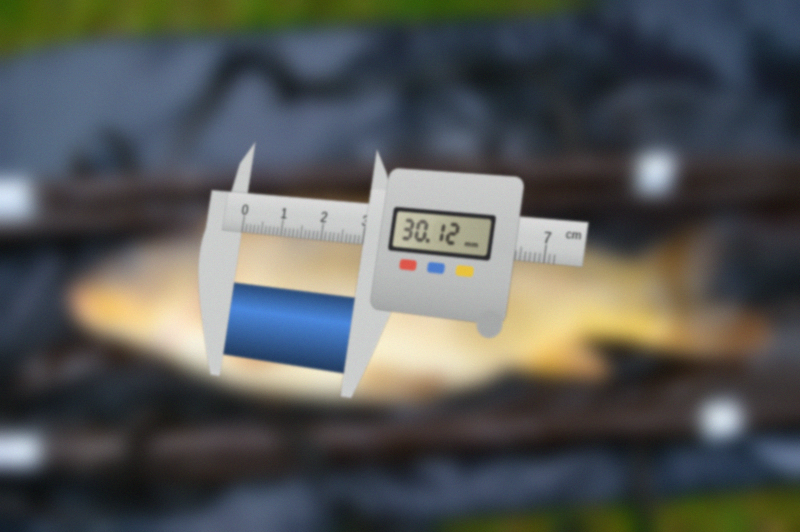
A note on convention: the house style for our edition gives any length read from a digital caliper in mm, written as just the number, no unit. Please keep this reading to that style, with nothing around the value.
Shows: 30.12
